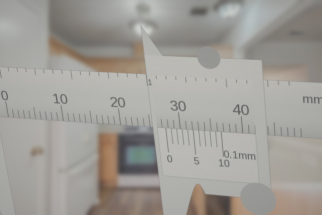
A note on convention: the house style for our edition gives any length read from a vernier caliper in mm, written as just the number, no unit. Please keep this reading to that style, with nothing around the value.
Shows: 27.6
